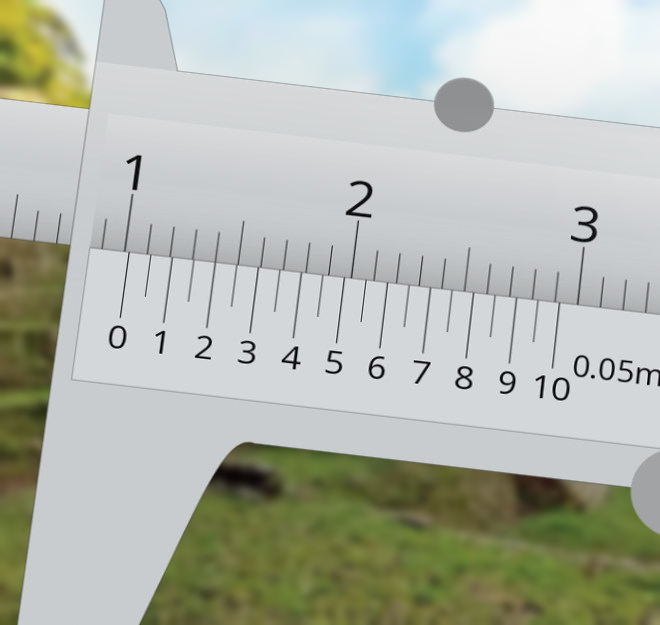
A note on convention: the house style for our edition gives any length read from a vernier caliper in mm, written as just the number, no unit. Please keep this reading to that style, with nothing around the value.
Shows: 10.20
